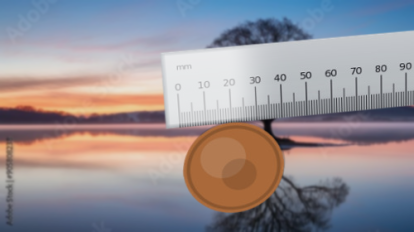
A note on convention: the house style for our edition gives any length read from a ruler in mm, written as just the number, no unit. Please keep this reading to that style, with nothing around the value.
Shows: 40
